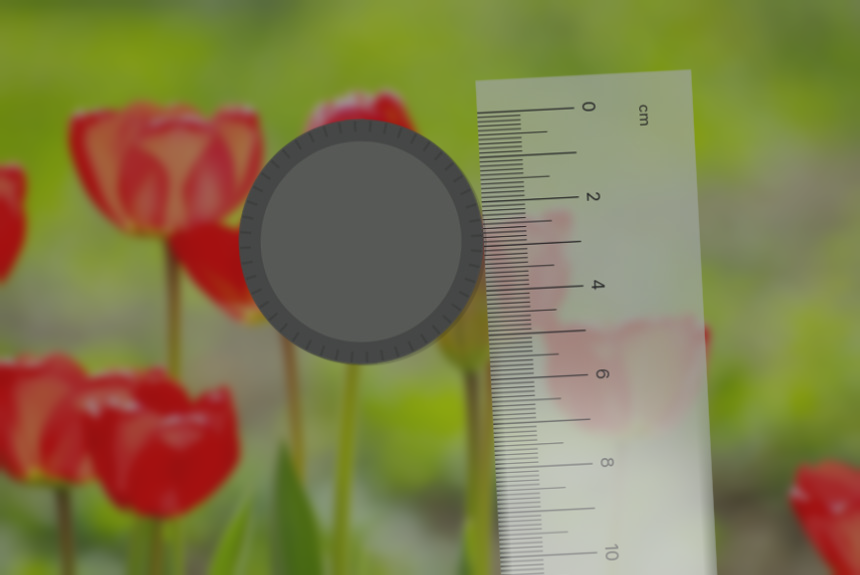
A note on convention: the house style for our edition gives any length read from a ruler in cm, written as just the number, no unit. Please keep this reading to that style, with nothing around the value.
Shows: 5.5
